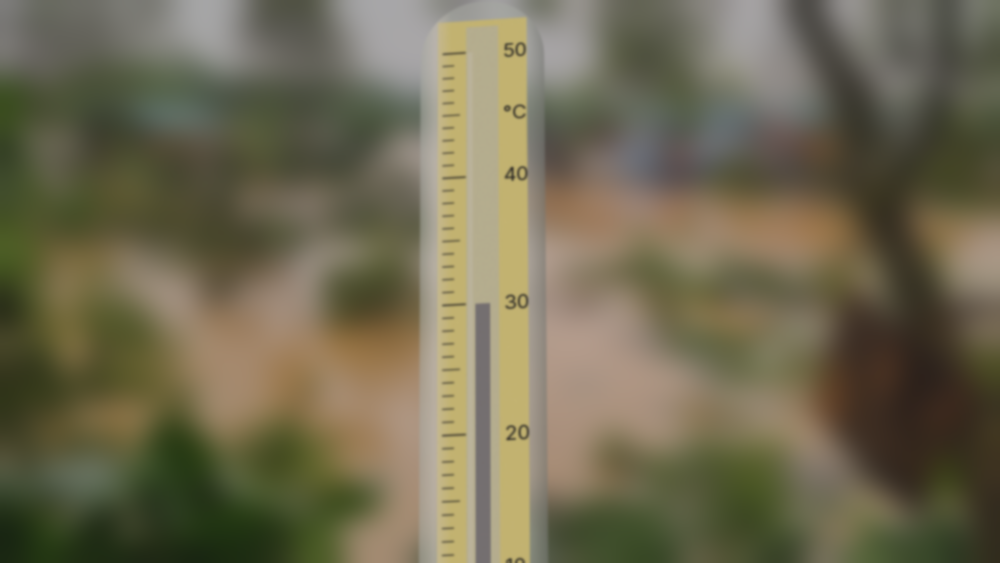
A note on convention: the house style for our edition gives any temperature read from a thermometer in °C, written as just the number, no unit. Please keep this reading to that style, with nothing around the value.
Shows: 30
